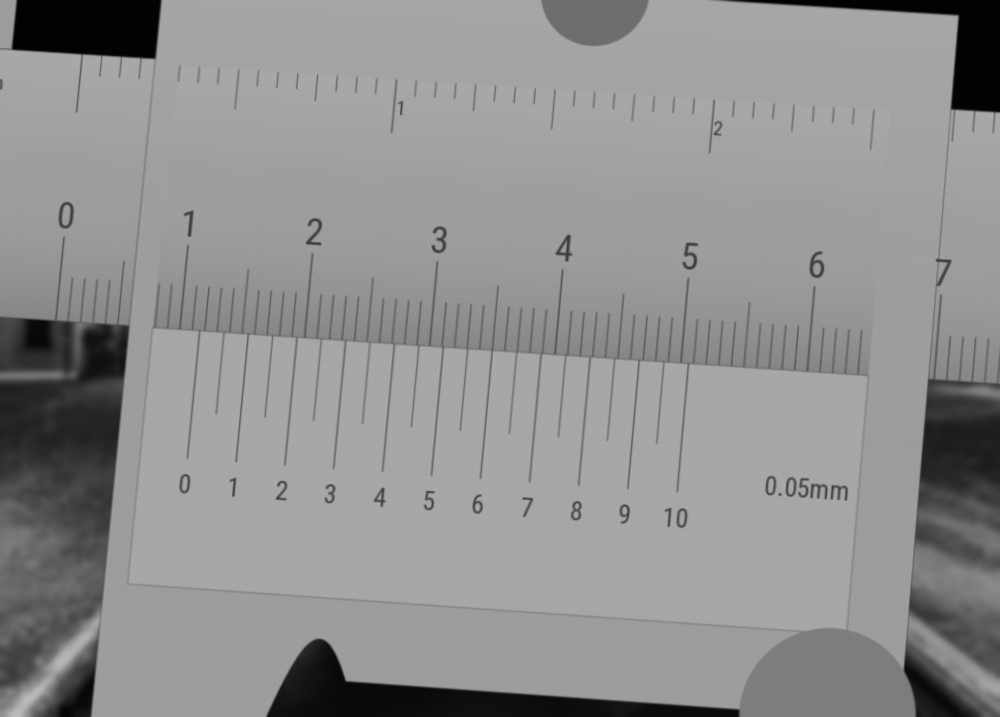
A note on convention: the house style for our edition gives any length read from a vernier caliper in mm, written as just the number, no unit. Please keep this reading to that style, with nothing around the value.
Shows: 11.6
